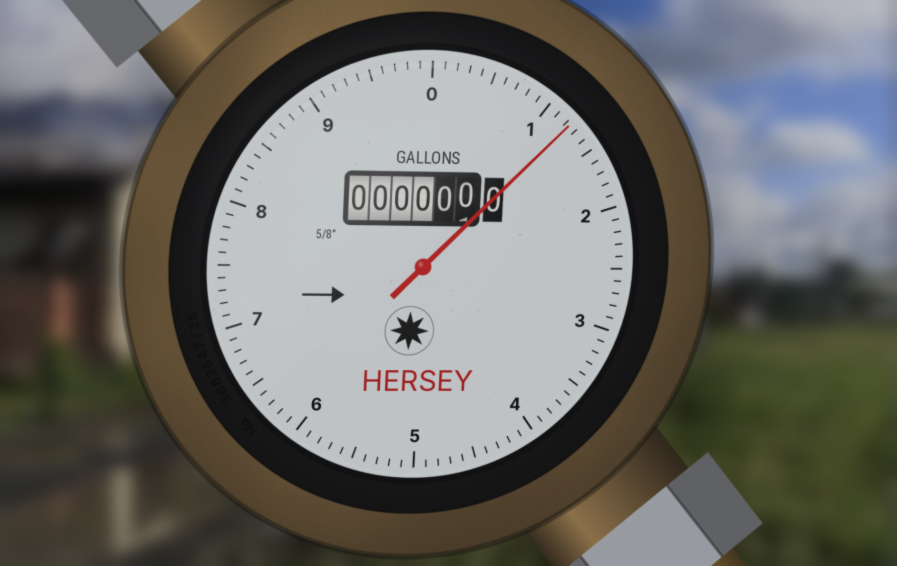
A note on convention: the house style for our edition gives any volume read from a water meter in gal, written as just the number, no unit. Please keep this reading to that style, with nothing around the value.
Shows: 1.2
